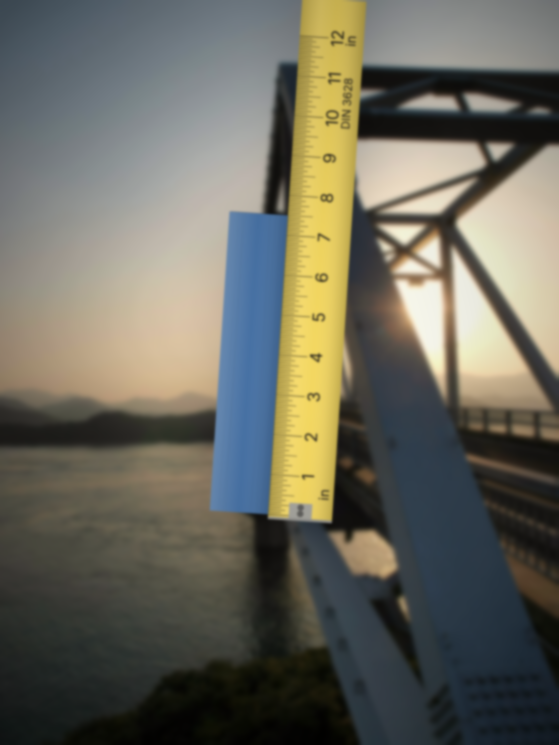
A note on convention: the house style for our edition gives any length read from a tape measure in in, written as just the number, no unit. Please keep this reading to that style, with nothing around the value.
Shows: 7.5
